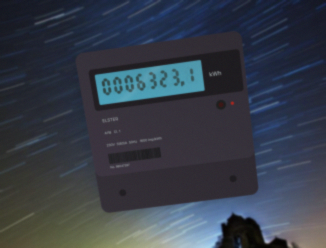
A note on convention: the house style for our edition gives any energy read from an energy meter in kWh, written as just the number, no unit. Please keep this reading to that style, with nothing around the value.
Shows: 6323.1
